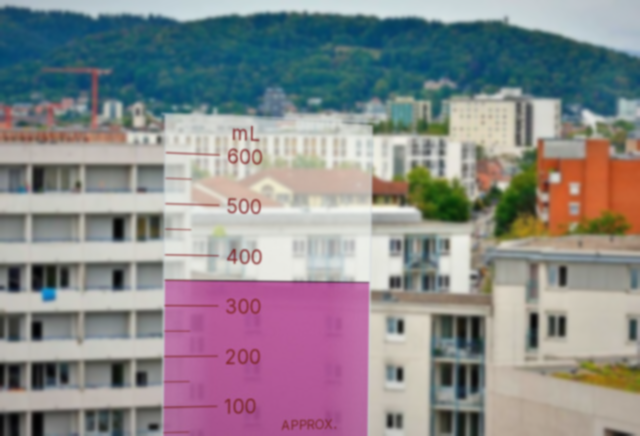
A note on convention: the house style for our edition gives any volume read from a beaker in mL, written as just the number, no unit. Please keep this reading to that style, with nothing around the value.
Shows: 350
